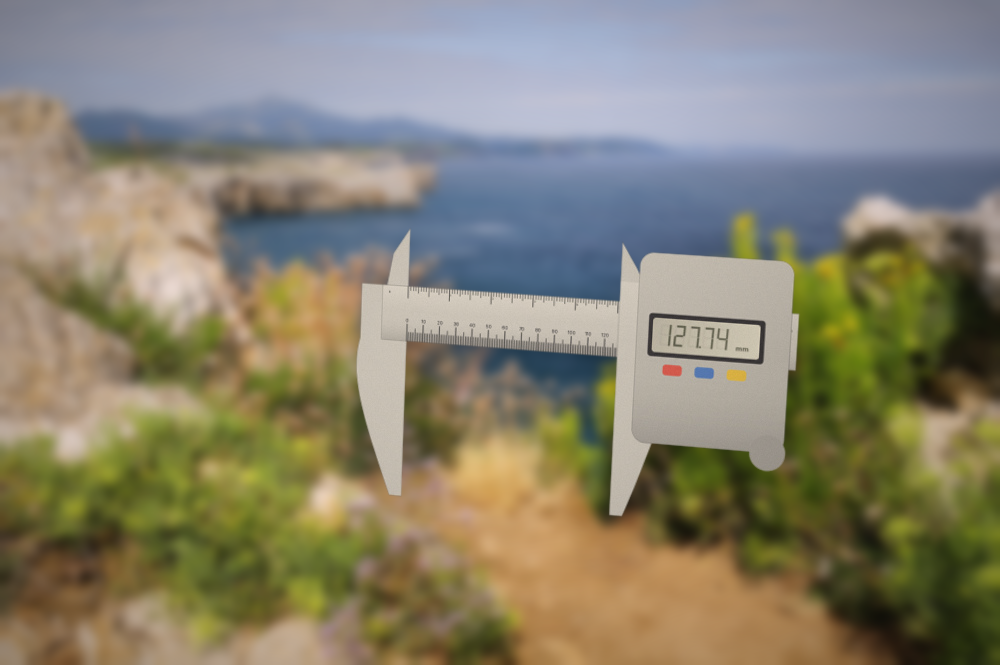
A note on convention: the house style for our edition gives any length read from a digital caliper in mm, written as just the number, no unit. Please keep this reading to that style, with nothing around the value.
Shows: 127.74
